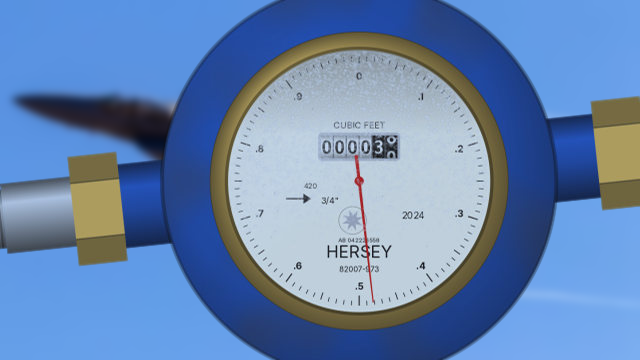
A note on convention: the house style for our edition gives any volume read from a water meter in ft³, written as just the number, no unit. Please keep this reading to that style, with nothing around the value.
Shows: 38.48
